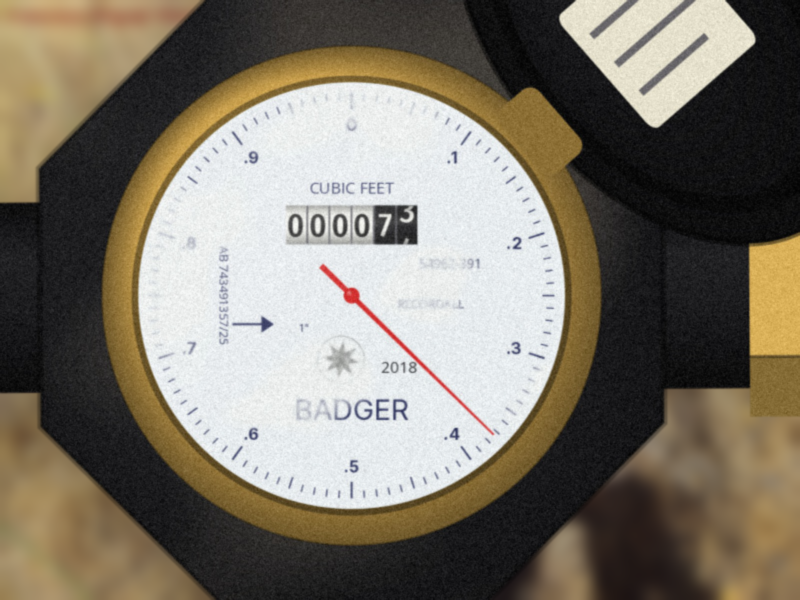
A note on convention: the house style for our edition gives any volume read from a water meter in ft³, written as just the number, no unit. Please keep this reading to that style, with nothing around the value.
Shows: 73.37
